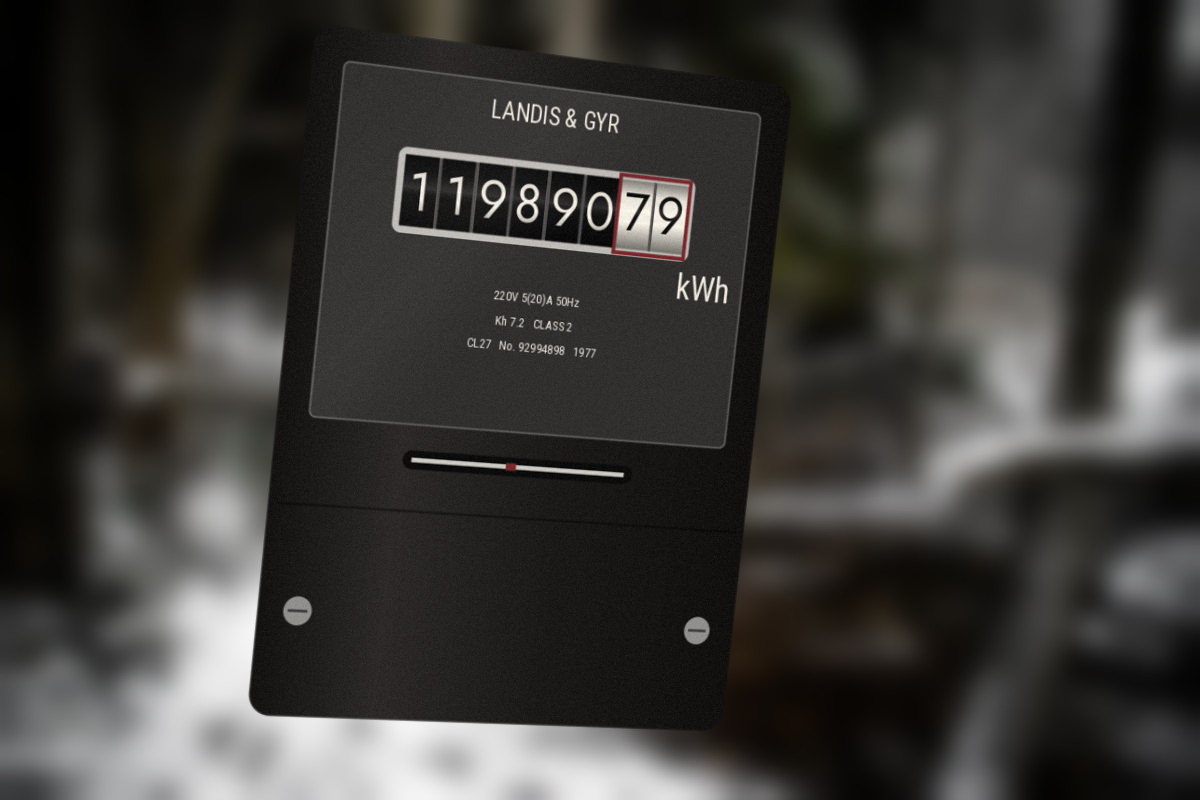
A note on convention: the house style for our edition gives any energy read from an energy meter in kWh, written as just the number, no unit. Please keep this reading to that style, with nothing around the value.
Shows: 119890.79
